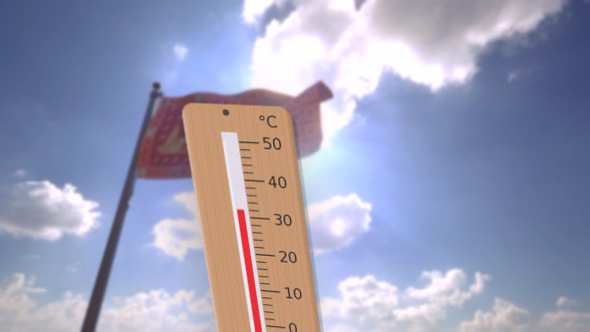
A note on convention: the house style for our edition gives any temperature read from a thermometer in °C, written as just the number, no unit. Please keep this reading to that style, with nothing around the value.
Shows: 32
